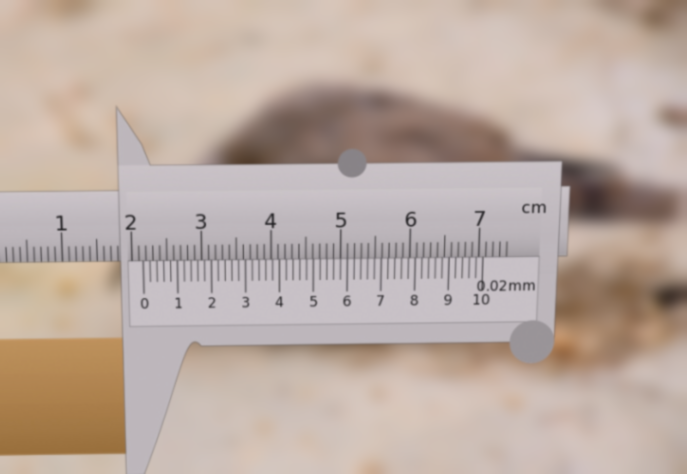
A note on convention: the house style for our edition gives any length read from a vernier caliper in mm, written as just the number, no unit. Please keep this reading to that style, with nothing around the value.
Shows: 21.6
